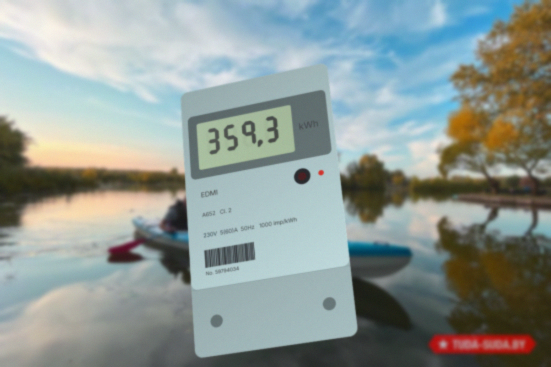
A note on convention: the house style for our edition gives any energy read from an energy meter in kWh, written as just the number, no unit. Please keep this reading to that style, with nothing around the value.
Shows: 359.3
